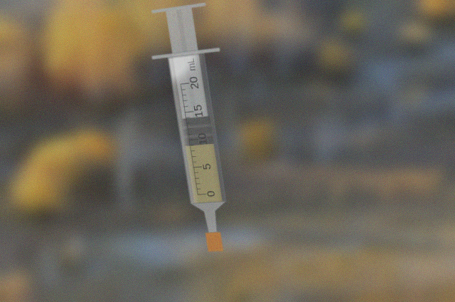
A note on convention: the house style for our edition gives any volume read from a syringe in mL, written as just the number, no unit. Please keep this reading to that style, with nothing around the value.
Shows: 9
